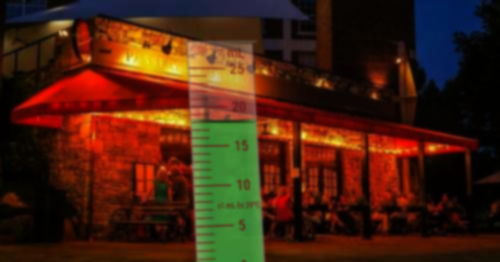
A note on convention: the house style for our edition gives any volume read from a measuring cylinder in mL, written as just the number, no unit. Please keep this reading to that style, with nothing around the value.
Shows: 18
